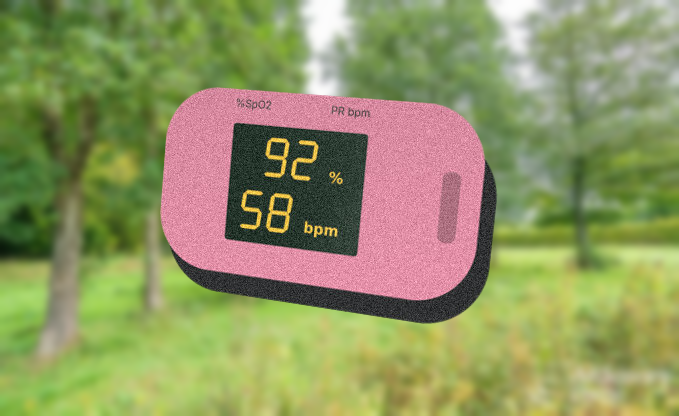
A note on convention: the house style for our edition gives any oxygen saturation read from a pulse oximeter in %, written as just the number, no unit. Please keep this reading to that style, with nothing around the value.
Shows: 92
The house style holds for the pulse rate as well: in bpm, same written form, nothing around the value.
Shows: 58
